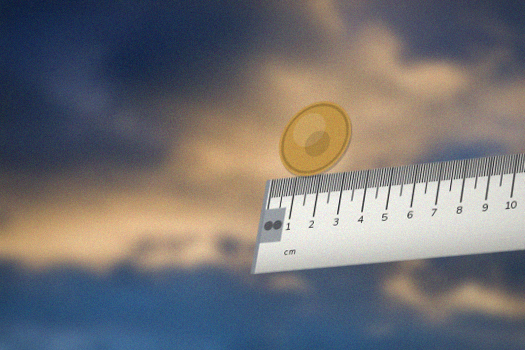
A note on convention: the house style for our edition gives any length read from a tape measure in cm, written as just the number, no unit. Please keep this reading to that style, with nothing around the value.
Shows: 3
